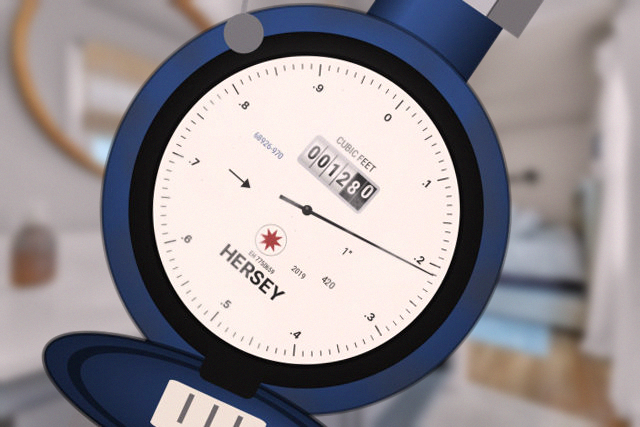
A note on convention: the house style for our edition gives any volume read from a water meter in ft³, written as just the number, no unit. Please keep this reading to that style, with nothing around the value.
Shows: 1280.21
